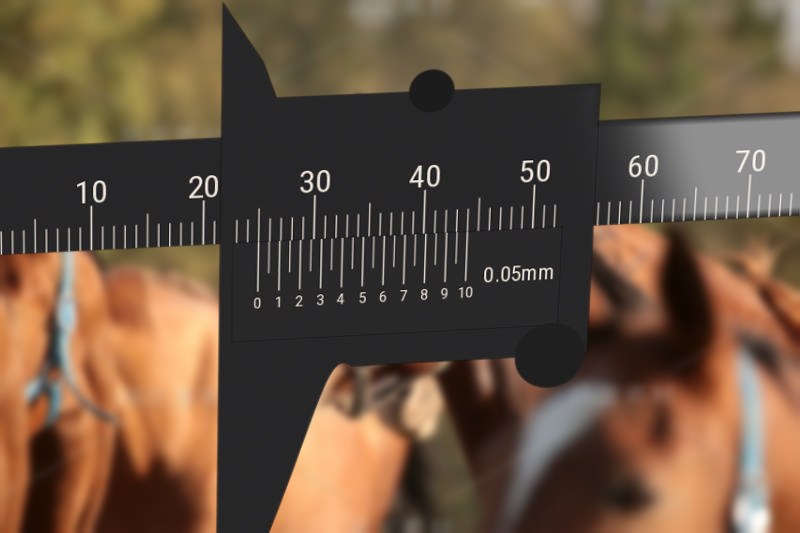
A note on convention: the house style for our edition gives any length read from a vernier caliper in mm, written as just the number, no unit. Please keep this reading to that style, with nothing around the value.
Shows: 25.0
